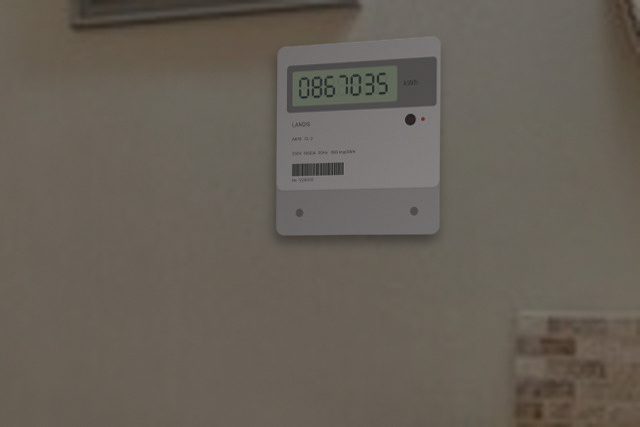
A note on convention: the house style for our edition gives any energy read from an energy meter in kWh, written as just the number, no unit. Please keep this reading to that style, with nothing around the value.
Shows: 867035
